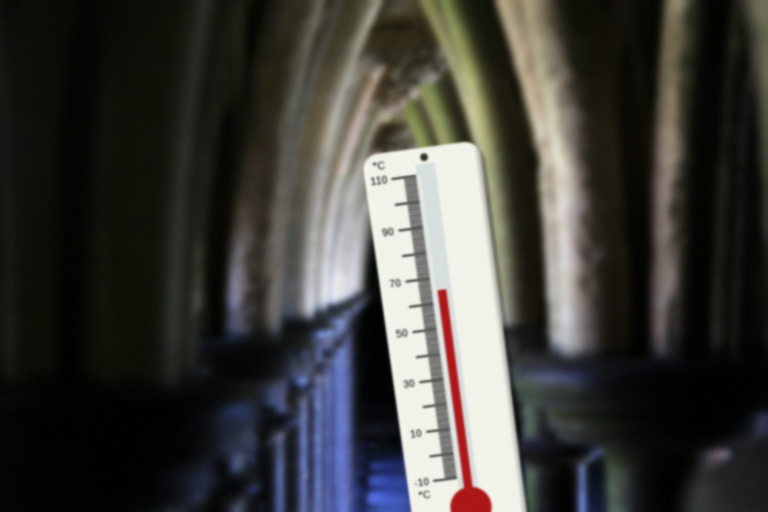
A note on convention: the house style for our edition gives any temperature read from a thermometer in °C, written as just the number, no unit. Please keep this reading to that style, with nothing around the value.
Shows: 65
